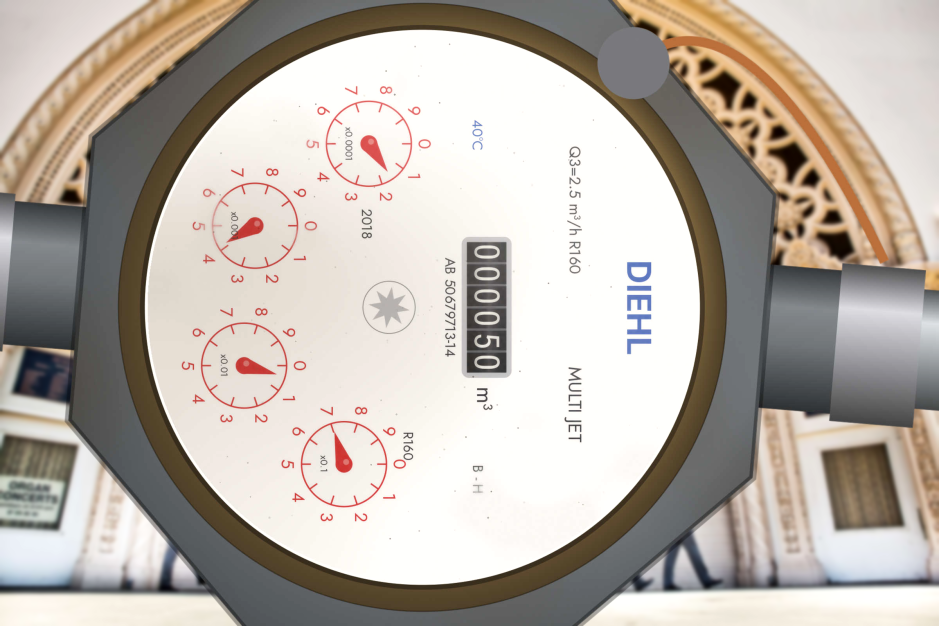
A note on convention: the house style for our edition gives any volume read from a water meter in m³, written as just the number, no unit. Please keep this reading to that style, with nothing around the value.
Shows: 50.7041
